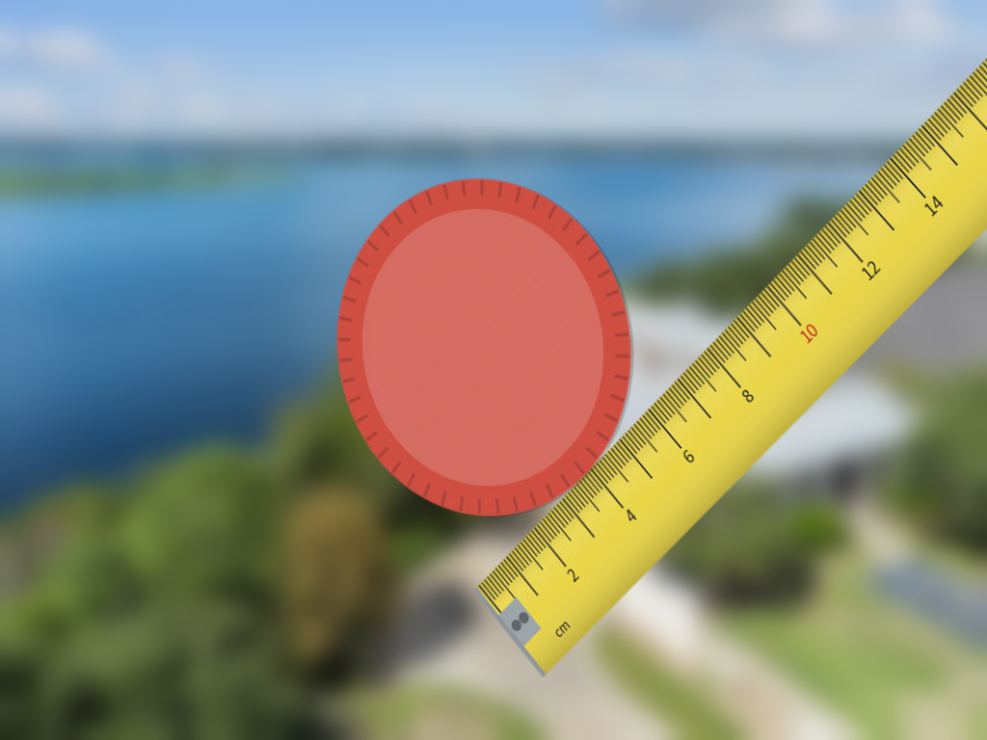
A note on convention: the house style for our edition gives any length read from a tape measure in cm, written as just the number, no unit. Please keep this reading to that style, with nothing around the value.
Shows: 7.6
